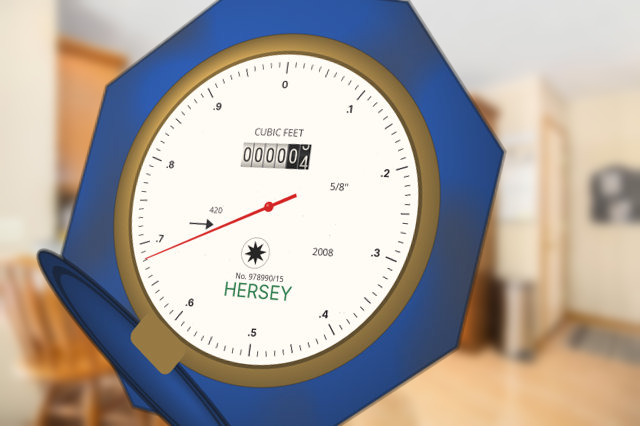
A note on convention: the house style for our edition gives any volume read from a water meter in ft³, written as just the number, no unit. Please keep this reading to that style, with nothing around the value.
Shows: 3.68
